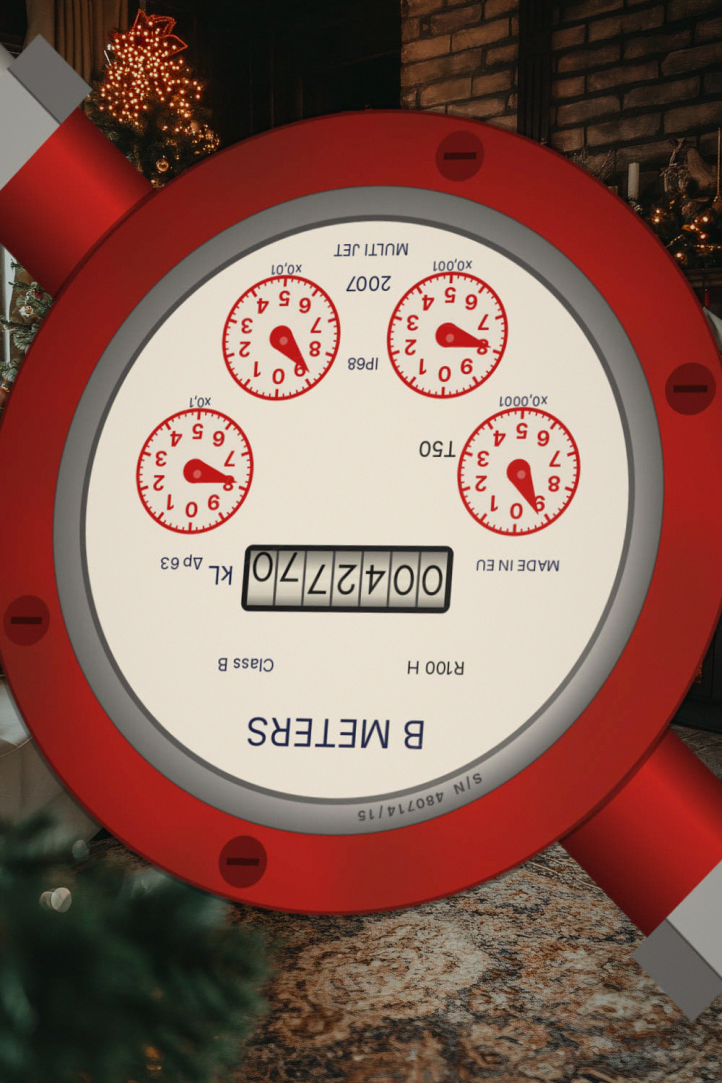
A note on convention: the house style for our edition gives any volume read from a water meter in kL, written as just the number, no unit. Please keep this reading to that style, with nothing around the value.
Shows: 42769.7879
